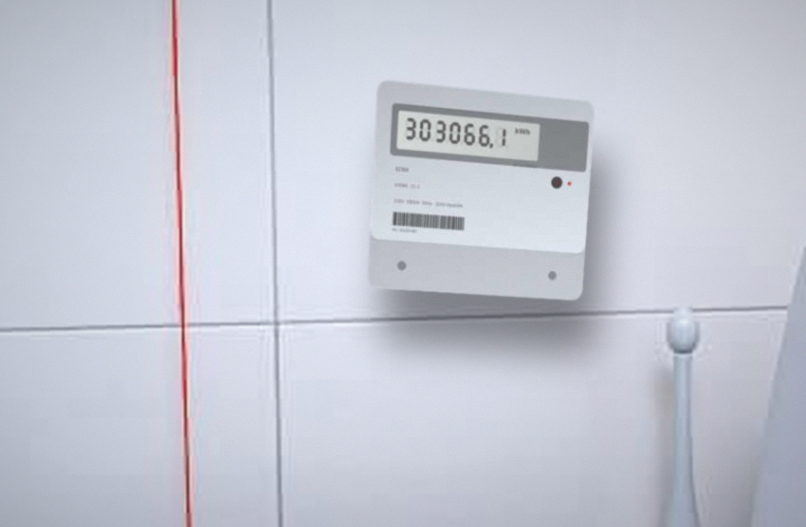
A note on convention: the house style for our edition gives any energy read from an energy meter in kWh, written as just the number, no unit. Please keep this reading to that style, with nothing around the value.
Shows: 303066.1
